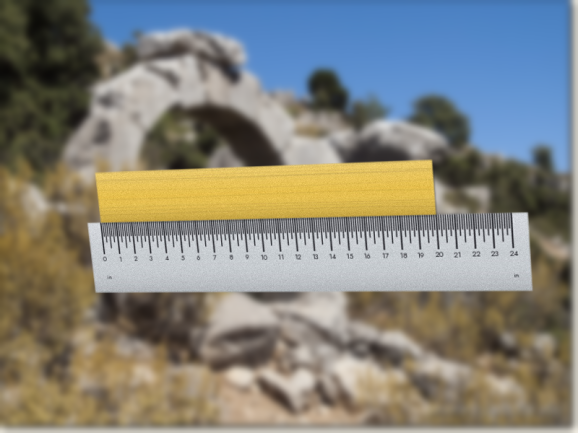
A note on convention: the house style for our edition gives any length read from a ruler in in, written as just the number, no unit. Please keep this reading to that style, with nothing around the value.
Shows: 20
